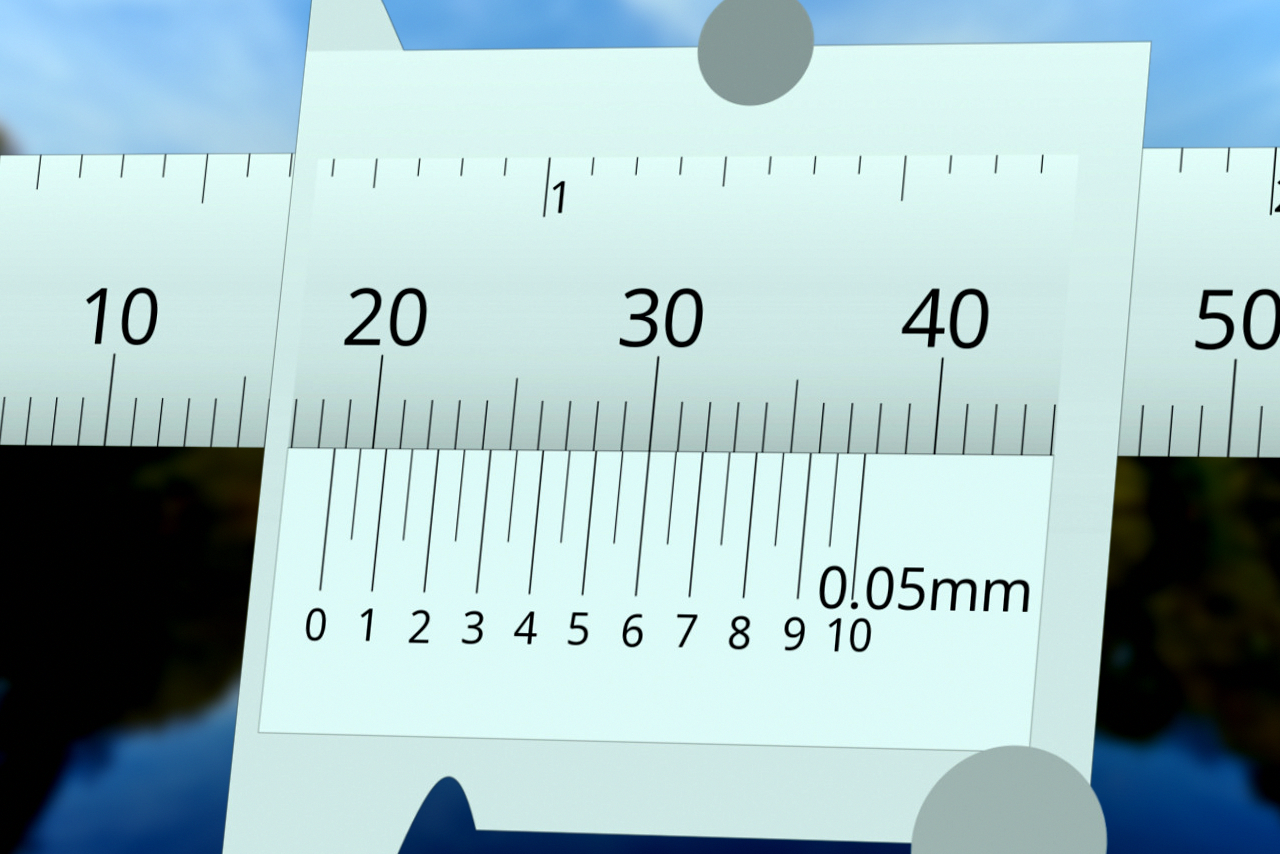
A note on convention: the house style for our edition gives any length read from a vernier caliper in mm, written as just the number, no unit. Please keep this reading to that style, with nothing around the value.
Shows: 18.60
